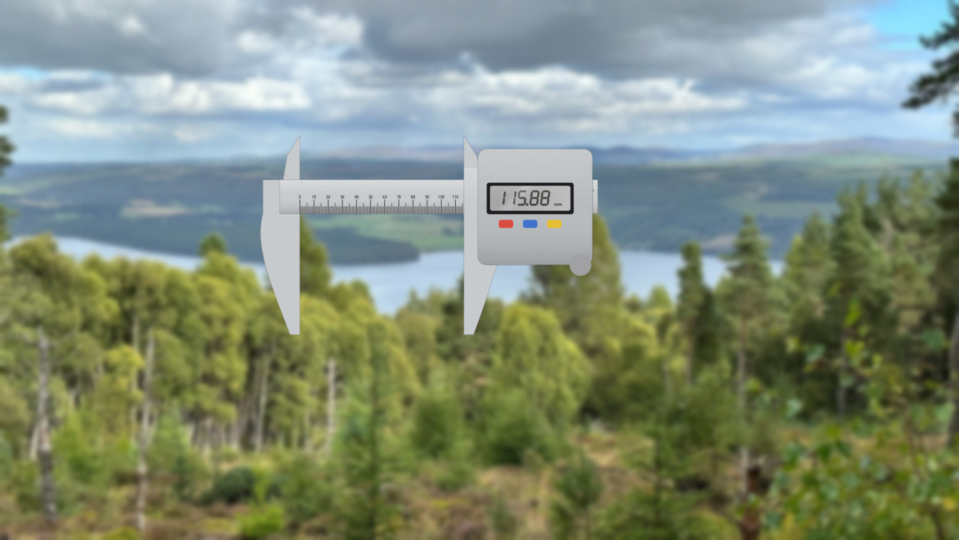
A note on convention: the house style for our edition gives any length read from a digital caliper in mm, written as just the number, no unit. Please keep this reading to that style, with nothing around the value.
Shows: 115.88
